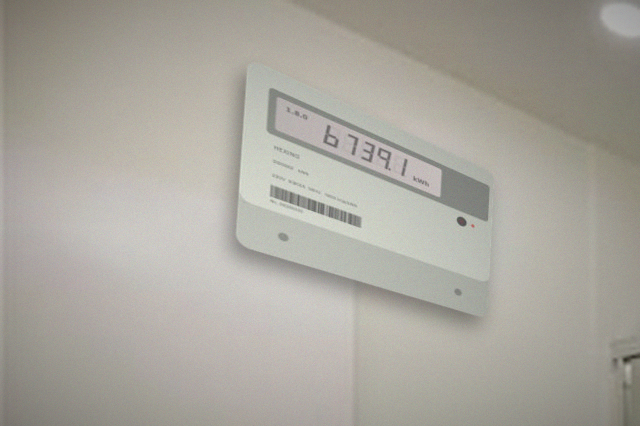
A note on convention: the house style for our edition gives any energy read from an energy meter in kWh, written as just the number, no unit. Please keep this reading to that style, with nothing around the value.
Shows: 6739.1
